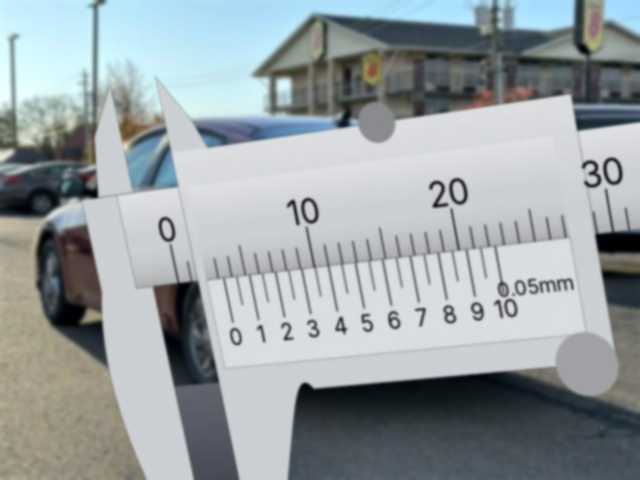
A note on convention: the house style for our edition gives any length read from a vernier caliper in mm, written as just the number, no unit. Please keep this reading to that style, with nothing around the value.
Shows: 3.4
